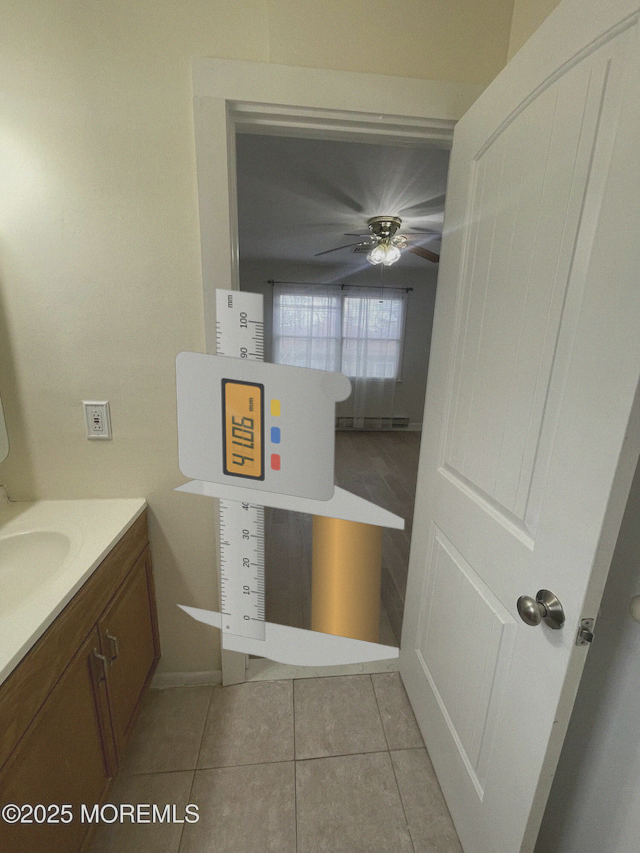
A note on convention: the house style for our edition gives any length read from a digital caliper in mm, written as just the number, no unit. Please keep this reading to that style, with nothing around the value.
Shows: 41.06
